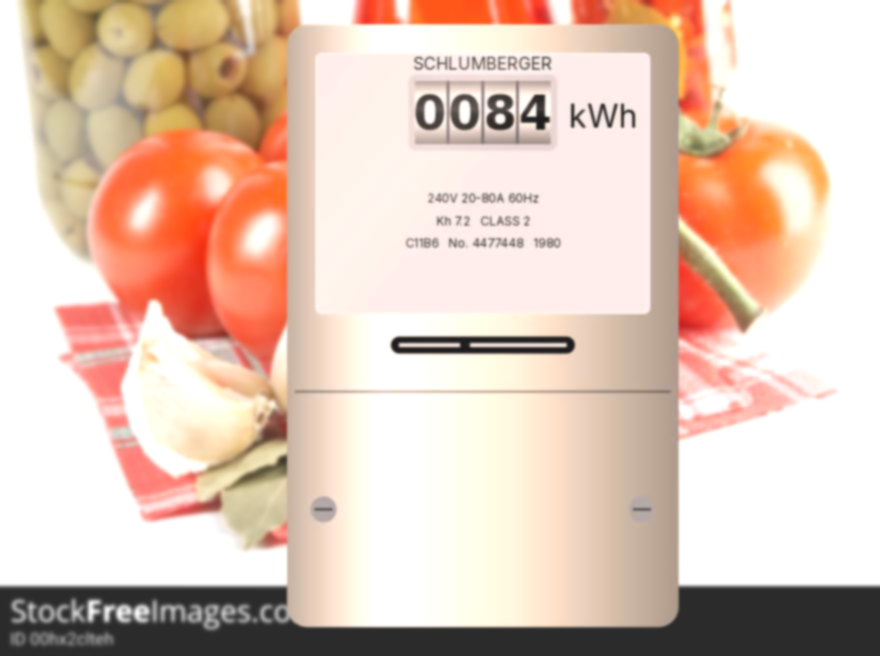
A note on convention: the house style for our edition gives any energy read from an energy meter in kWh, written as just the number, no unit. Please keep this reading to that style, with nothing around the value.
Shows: 84
